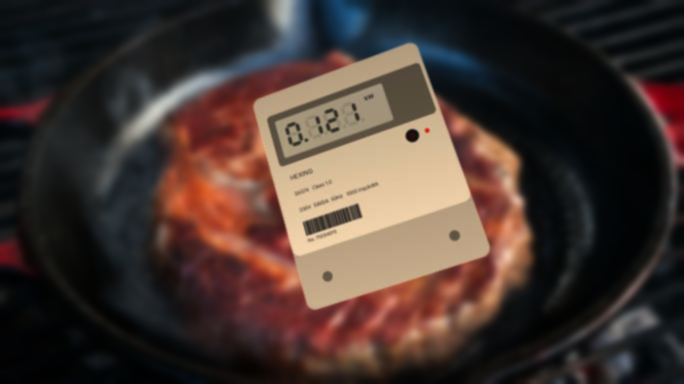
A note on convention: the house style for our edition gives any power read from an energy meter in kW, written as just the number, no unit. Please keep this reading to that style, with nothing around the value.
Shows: 0.121
